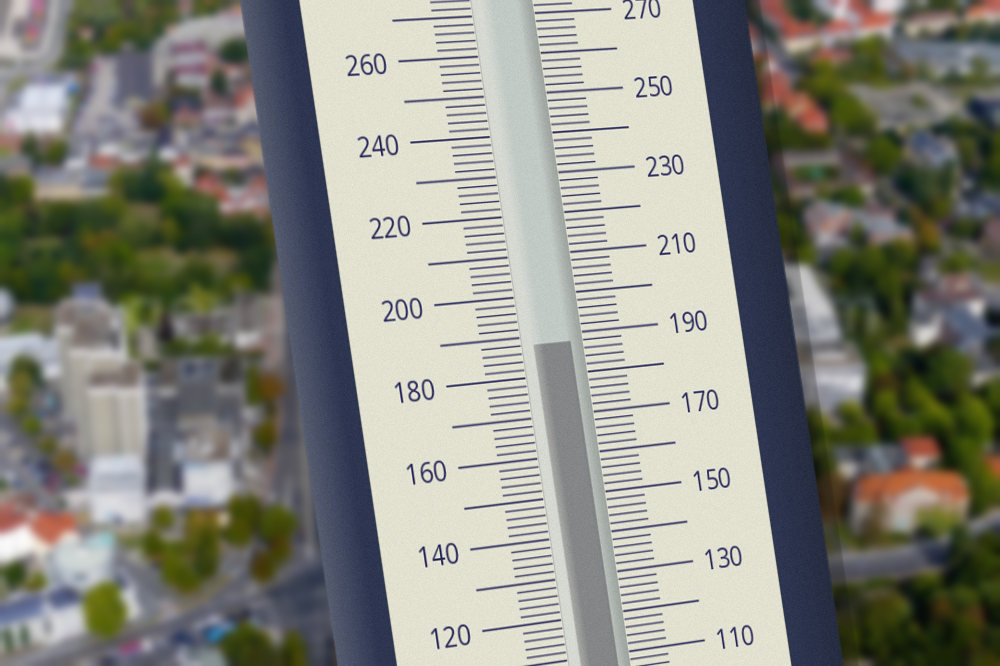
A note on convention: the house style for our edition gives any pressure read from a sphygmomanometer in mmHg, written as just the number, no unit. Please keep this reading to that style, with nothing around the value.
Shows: 188
